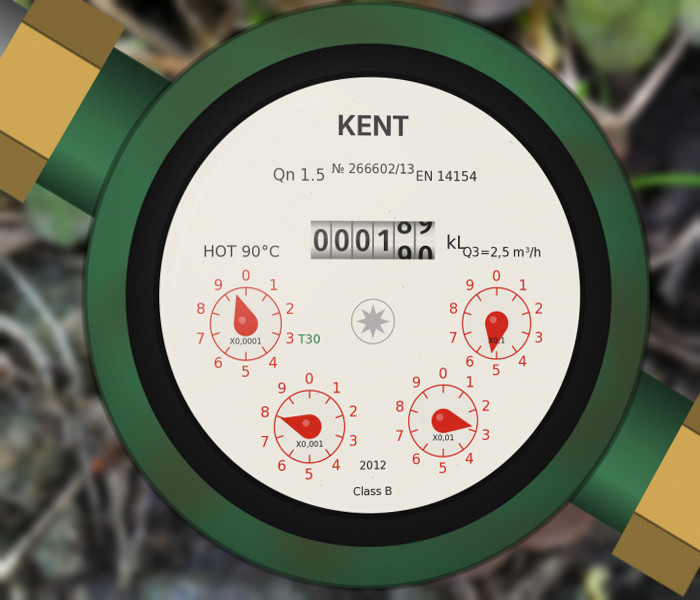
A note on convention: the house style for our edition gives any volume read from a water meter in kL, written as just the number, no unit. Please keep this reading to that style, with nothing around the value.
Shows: 189.5279
